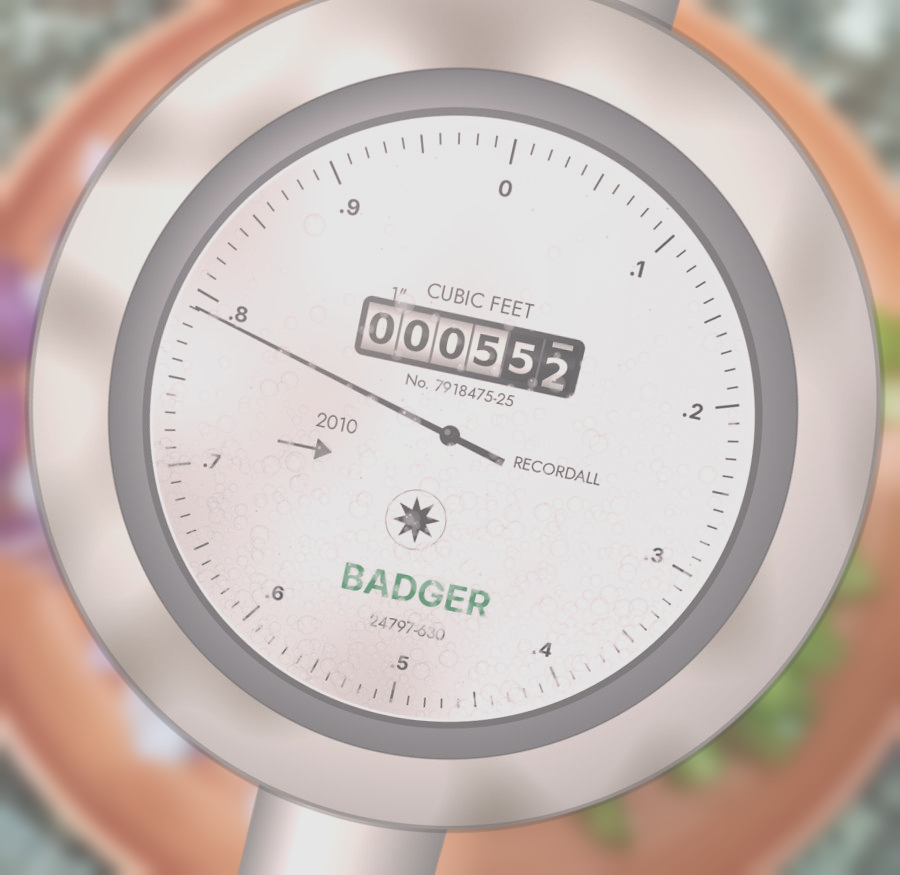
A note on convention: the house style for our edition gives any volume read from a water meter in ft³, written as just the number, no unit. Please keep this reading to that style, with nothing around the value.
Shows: 551.79
